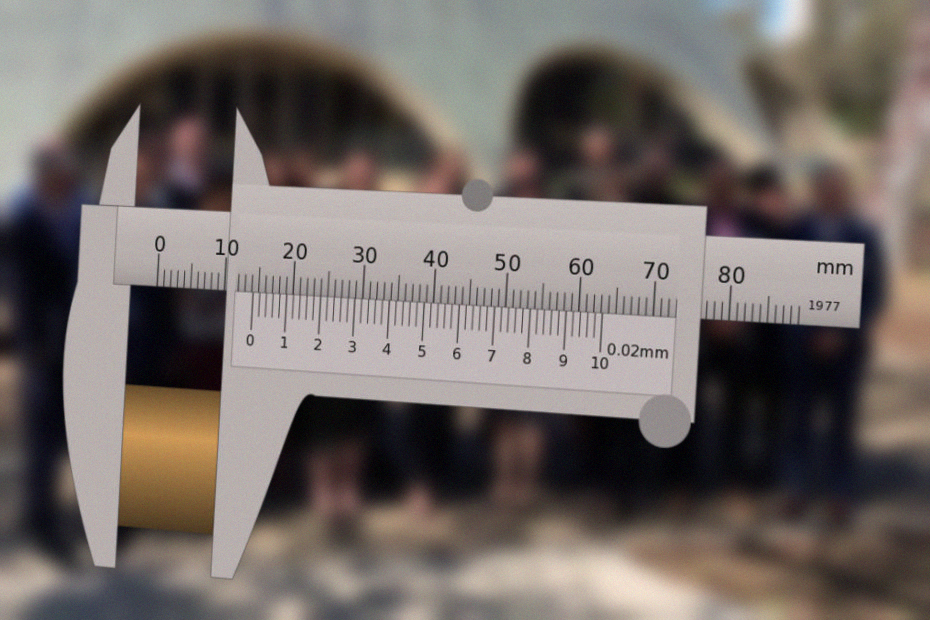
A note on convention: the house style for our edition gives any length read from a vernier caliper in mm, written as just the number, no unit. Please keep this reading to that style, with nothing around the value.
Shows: 14.2
